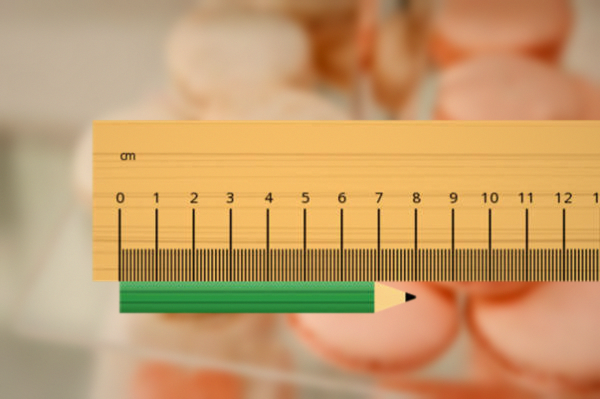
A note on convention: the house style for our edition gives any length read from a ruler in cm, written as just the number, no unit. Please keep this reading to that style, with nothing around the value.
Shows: 8
